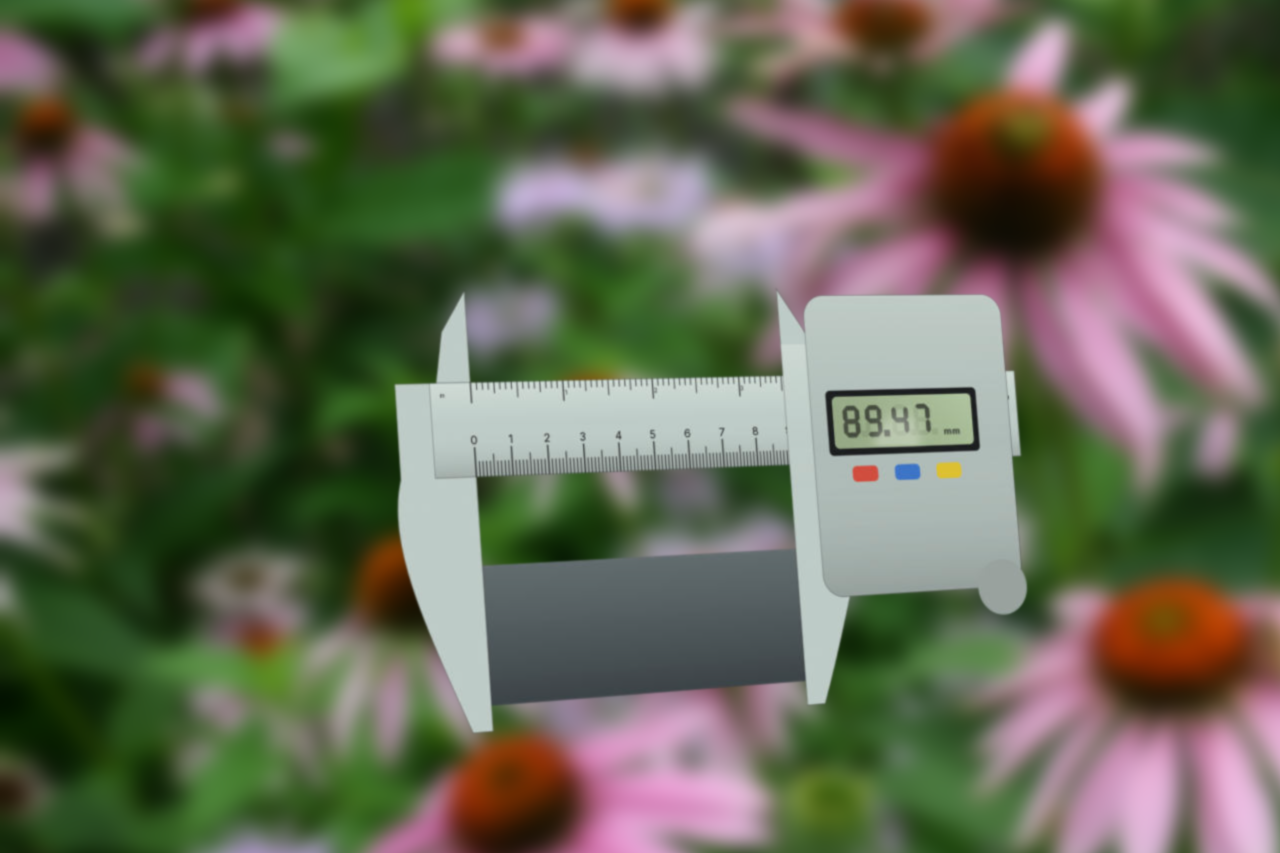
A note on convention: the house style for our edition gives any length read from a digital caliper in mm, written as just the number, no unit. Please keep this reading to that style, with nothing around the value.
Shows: 89.47
